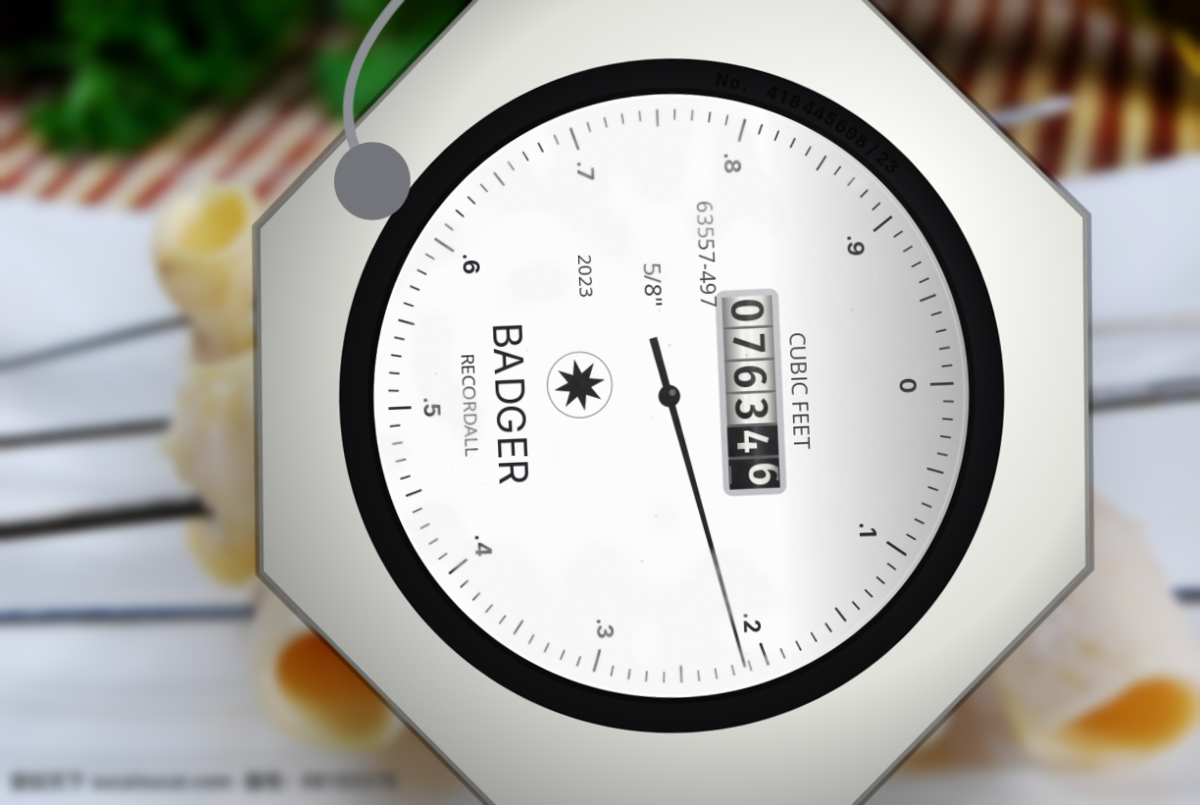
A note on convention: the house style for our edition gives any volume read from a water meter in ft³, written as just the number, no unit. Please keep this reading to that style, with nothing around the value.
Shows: 76346.21
